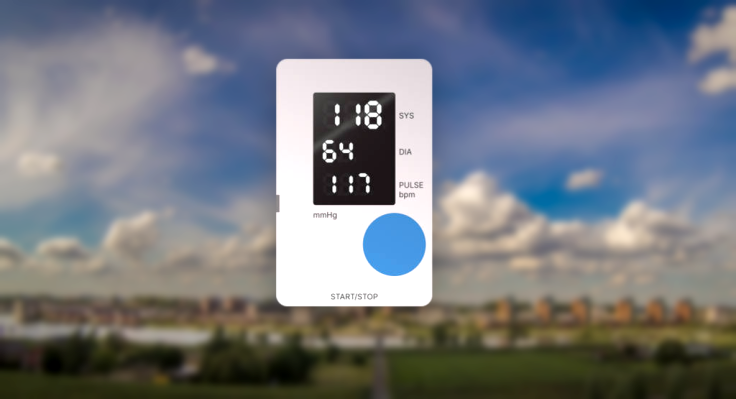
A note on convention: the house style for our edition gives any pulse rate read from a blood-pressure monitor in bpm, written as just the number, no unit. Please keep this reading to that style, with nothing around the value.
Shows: 117
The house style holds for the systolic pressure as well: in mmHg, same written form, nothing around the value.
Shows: 118
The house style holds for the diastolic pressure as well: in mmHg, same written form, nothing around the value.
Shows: 64
